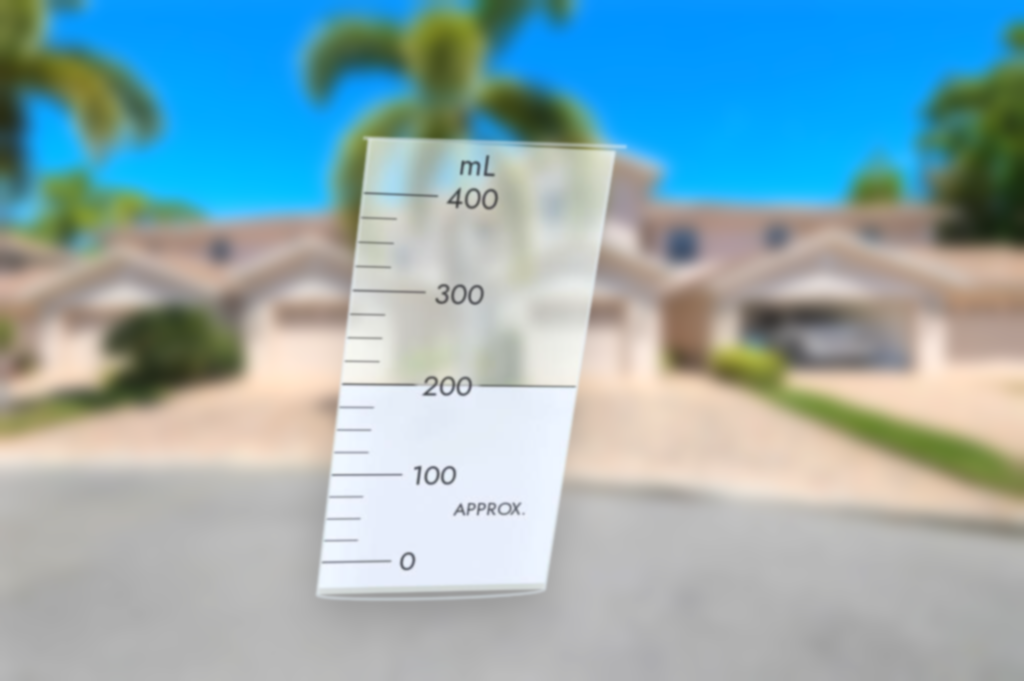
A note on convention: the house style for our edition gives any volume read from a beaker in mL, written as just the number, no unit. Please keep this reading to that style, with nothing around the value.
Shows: 200
